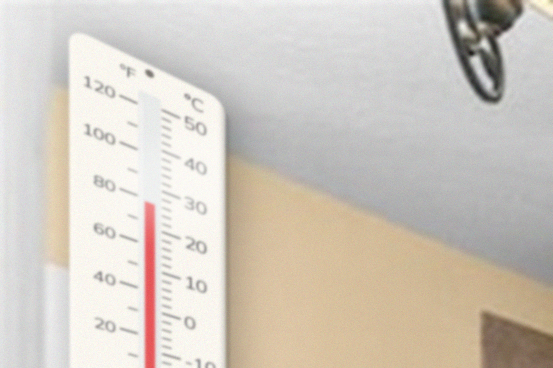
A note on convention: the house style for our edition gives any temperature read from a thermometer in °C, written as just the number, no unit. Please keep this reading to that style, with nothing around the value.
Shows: 26
